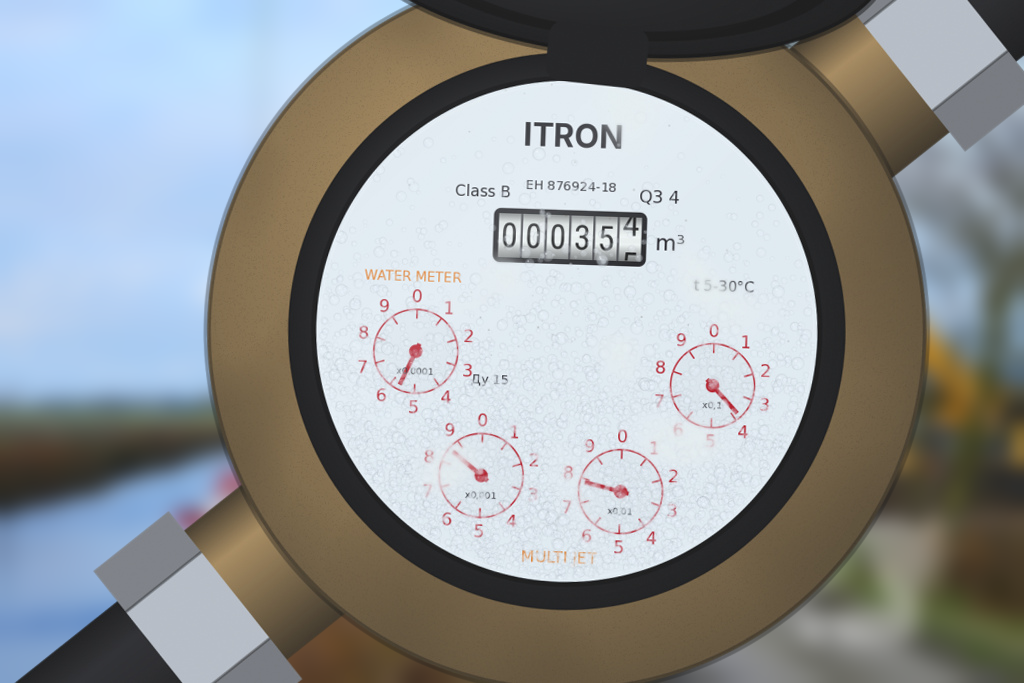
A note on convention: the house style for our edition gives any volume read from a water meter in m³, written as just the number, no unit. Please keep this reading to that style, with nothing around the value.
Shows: 354.3785
